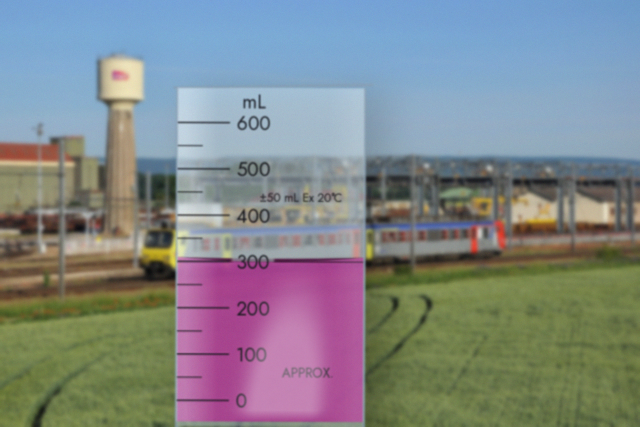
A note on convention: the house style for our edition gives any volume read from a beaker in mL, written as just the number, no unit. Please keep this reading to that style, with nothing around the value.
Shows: 300
